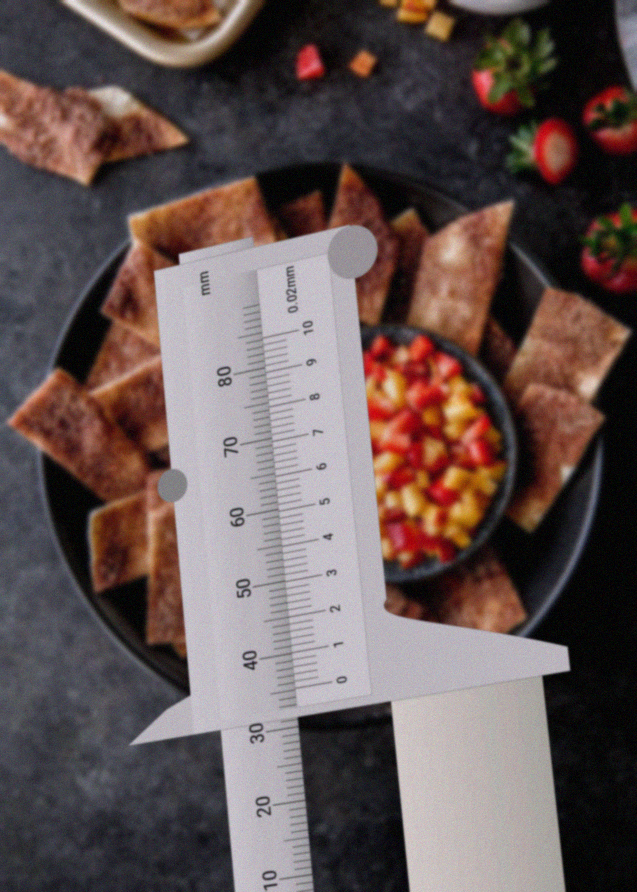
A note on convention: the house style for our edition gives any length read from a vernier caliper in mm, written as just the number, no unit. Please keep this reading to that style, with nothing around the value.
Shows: 35.2
